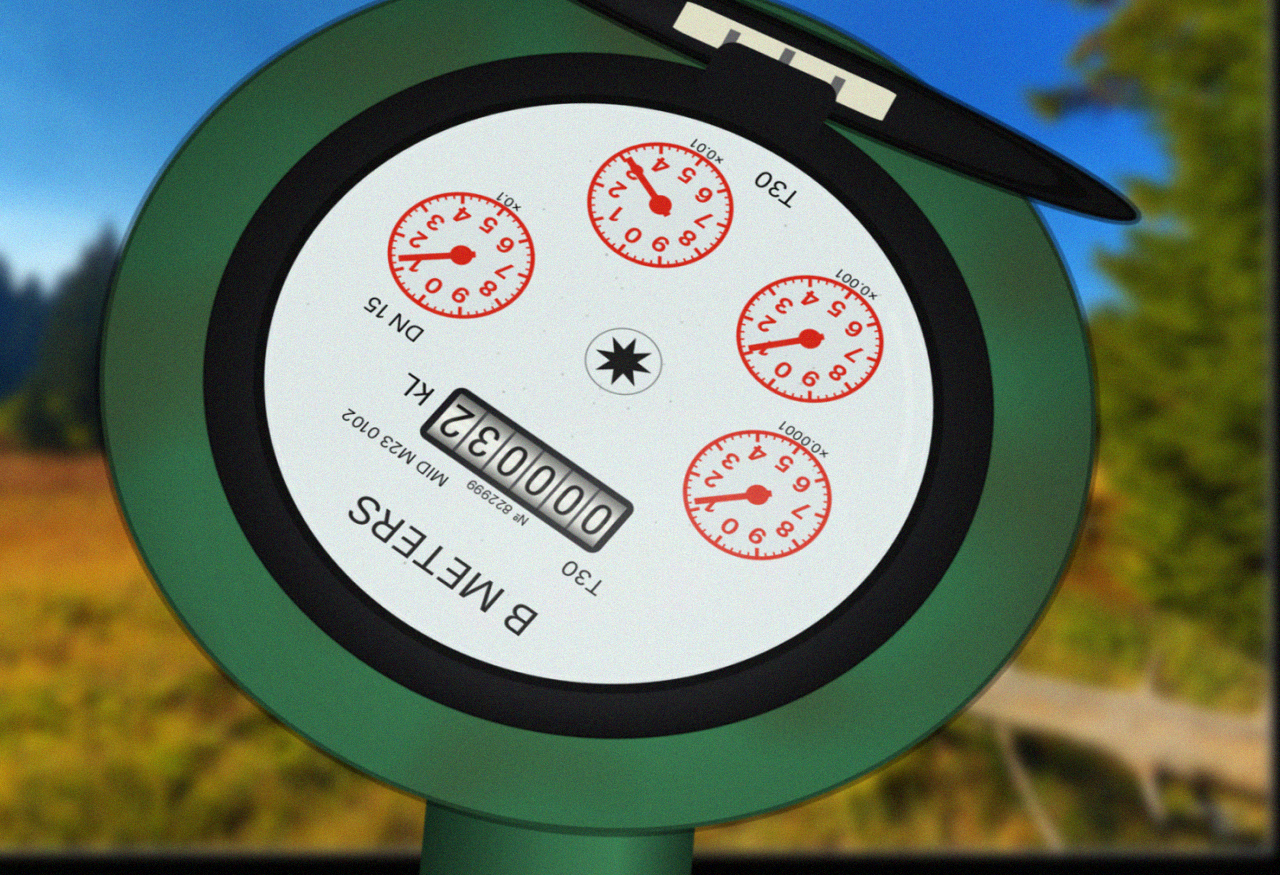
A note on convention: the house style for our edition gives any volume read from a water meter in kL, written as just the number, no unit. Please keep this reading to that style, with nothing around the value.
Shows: 32.1311
